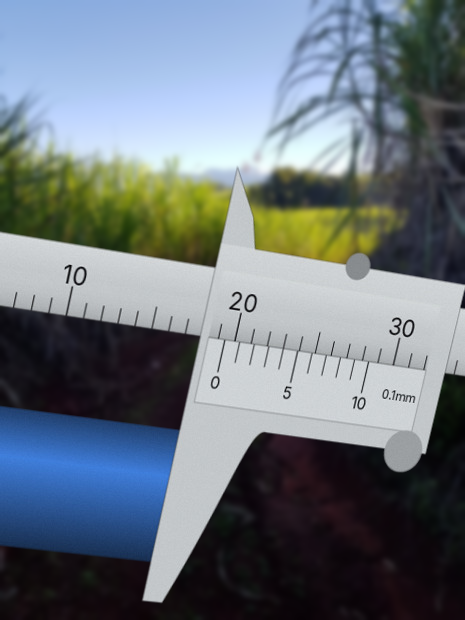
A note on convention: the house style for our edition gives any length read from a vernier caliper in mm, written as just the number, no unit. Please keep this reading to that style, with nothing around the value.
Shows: 19.4
